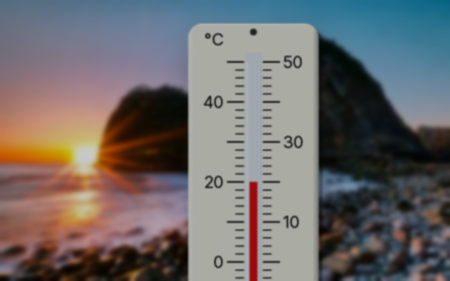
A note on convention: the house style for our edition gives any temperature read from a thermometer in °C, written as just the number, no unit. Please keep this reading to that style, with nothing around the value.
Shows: 20
